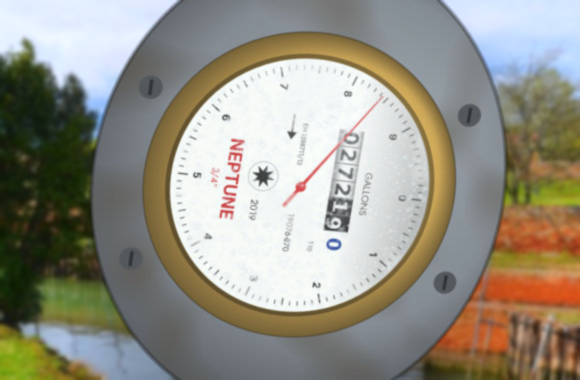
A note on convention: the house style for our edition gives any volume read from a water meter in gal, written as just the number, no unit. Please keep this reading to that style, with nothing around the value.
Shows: 272188.4
